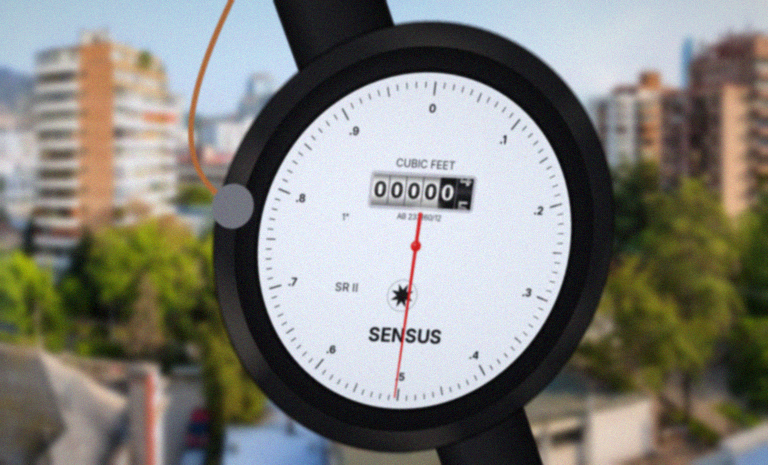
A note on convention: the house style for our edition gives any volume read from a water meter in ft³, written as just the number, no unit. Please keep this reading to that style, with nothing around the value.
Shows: 4.50
